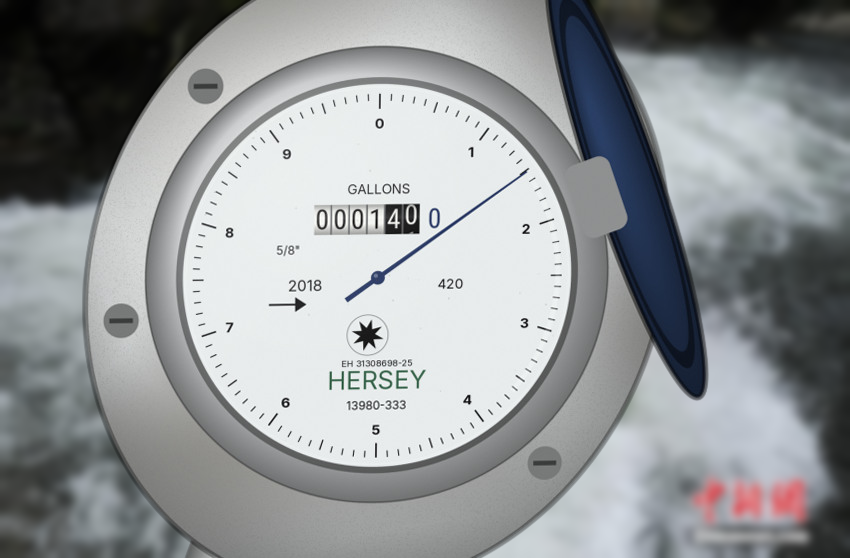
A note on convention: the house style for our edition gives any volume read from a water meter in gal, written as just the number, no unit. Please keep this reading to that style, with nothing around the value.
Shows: 1401.5
